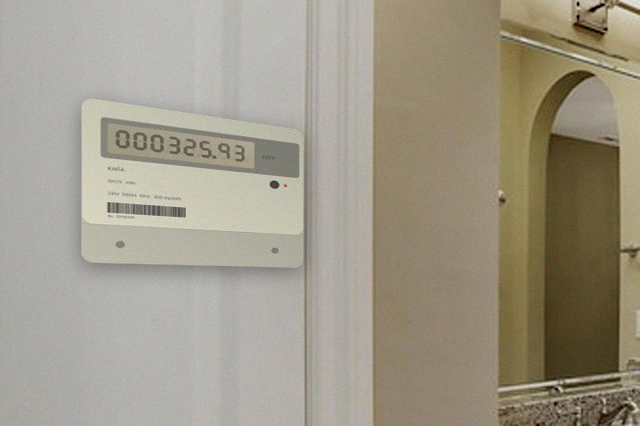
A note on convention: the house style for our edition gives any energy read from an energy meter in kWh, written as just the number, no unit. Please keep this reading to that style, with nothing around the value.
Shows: 325.93
